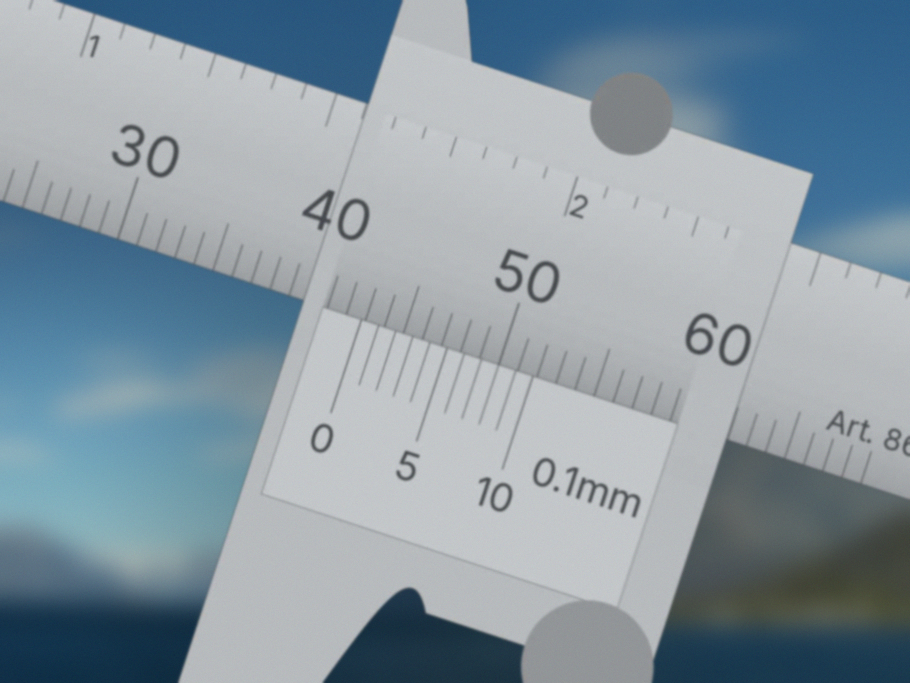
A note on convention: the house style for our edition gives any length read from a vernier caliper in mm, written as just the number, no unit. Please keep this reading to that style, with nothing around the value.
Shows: 42.8
